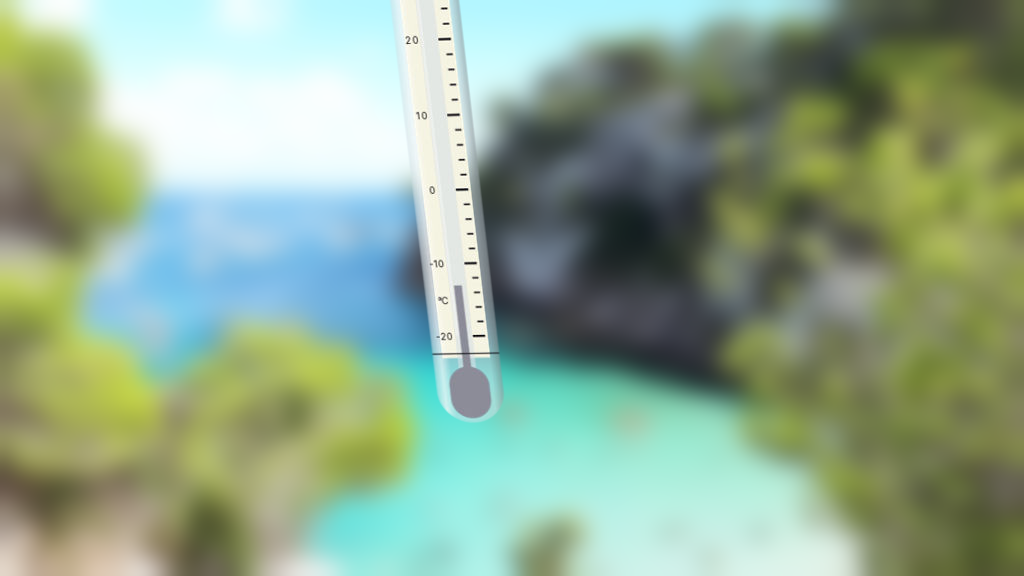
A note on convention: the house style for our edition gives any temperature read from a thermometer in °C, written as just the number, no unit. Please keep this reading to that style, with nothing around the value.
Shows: -13
